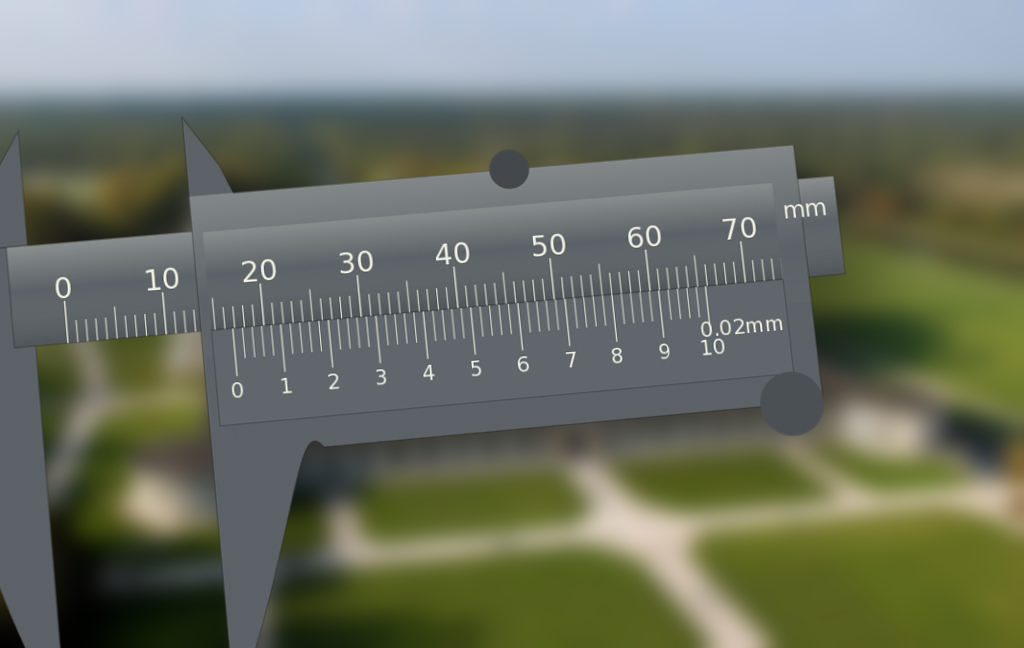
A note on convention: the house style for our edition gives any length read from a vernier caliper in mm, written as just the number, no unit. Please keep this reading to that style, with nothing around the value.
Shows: 16.8
